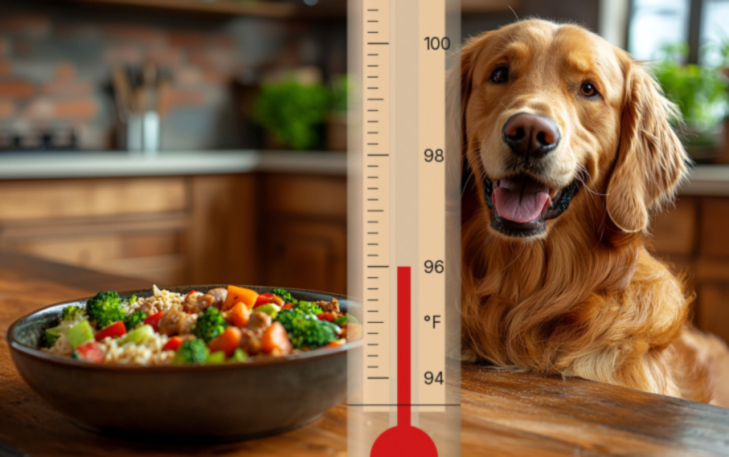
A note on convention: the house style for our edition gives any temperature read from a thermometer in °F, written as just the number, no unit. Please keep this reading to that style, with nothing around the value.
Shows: 96
